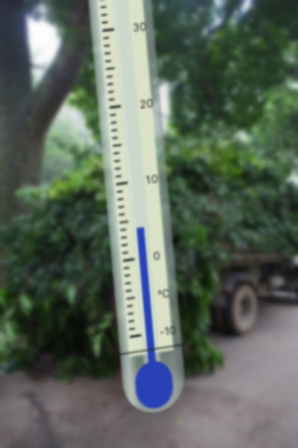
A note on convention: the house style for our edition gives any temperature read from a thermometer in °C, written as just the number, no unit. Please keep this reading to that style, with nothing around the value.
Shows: 4
